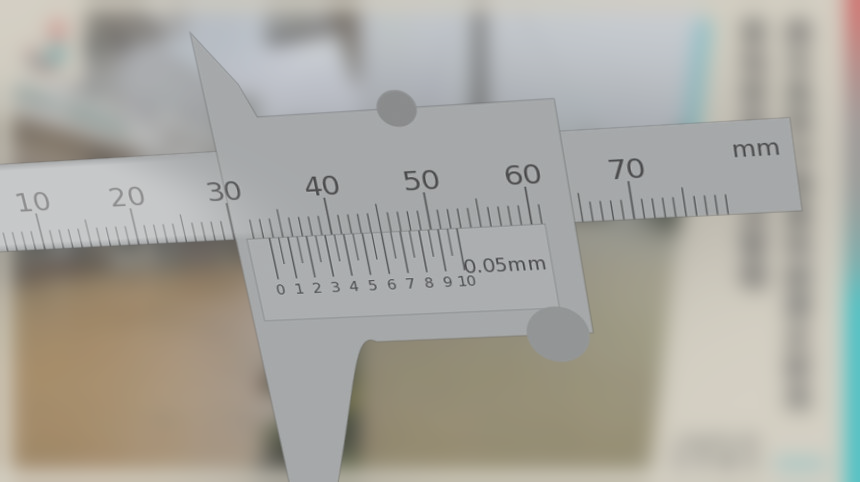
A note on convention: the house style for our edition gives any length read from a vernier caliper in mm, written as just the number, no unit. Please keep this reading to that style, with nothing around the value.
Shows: 33.6
